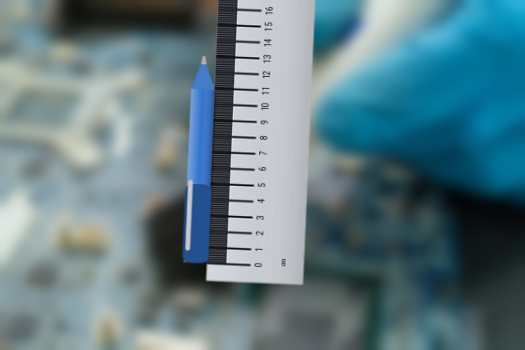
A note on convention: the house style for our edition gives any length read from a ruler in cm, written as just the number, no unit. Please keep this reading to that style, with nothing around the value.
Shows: 13
